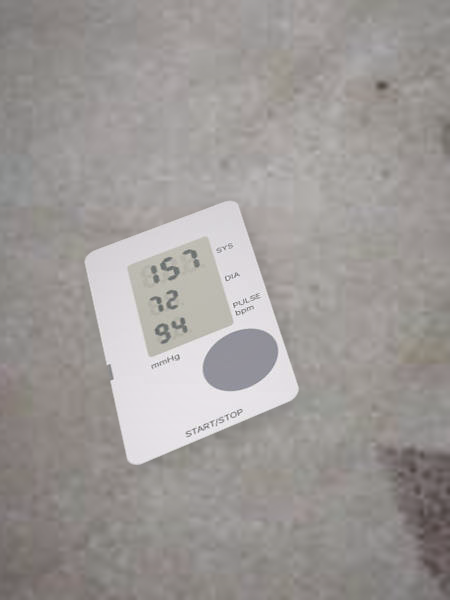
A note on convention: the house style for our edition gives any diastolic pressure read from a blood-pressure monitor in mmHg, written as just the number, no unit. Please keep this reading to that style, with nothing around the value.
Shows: 72
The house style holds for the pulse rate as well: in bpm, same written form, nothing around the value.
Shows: 94
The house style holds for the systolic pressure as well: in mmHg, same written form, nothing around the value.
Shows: 157
